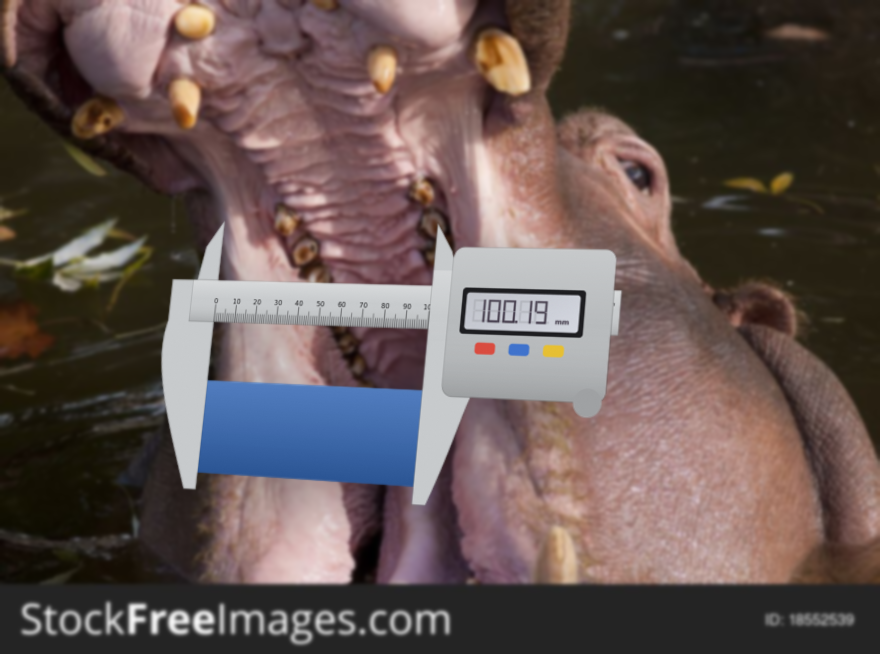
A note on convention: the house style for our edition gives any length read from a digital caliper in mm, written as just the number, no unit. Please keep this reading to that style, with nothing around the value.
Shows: 100.19
